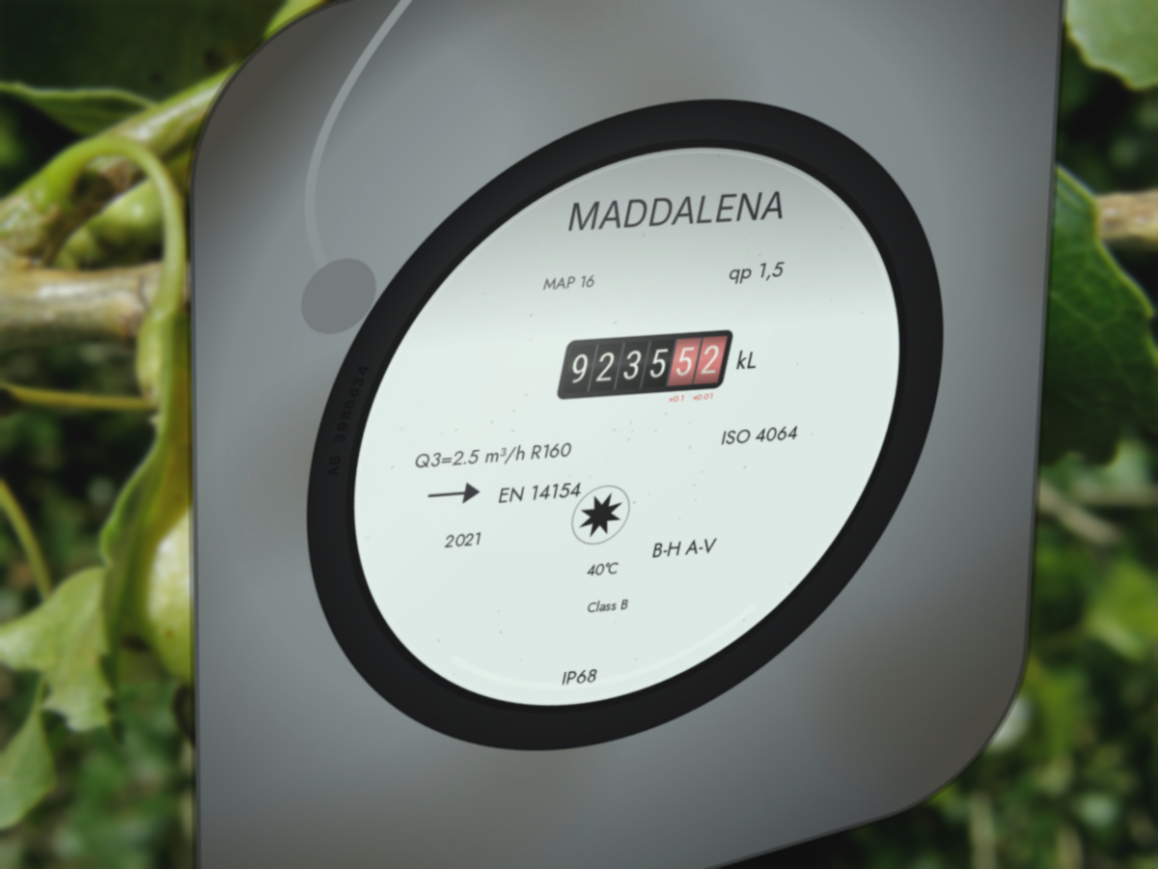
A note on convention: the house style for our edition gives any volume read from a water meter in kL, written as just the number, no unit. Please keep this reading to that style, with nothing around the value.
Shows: 9235.52
